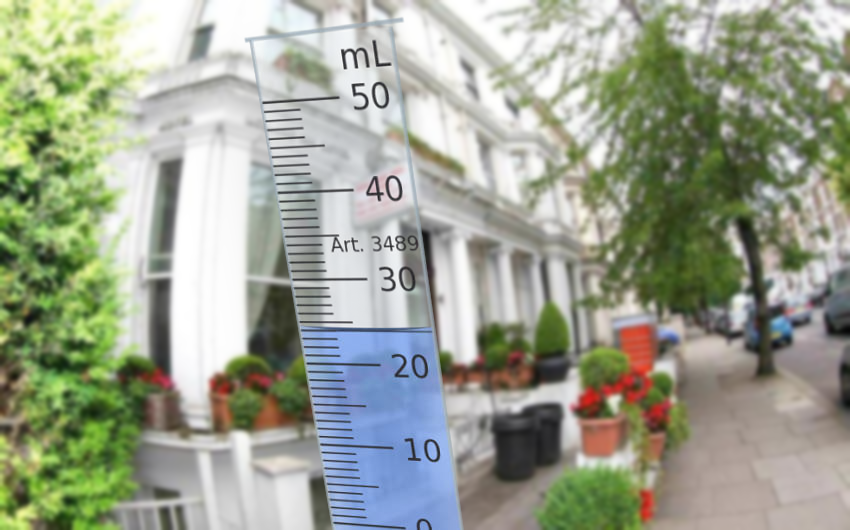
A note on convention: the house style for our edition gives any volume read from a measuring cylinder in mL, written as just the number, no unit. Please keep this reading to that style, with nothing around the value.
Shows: 24
